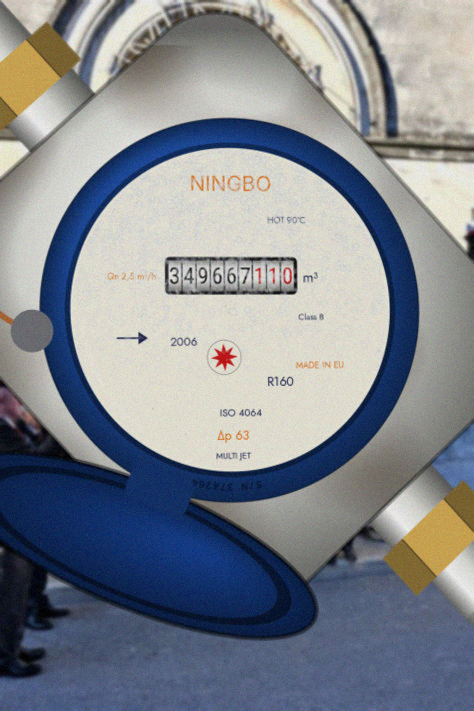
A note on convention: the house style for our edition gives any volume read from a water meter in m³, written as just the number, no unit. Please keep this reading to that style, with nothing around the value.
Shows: 349667.110
